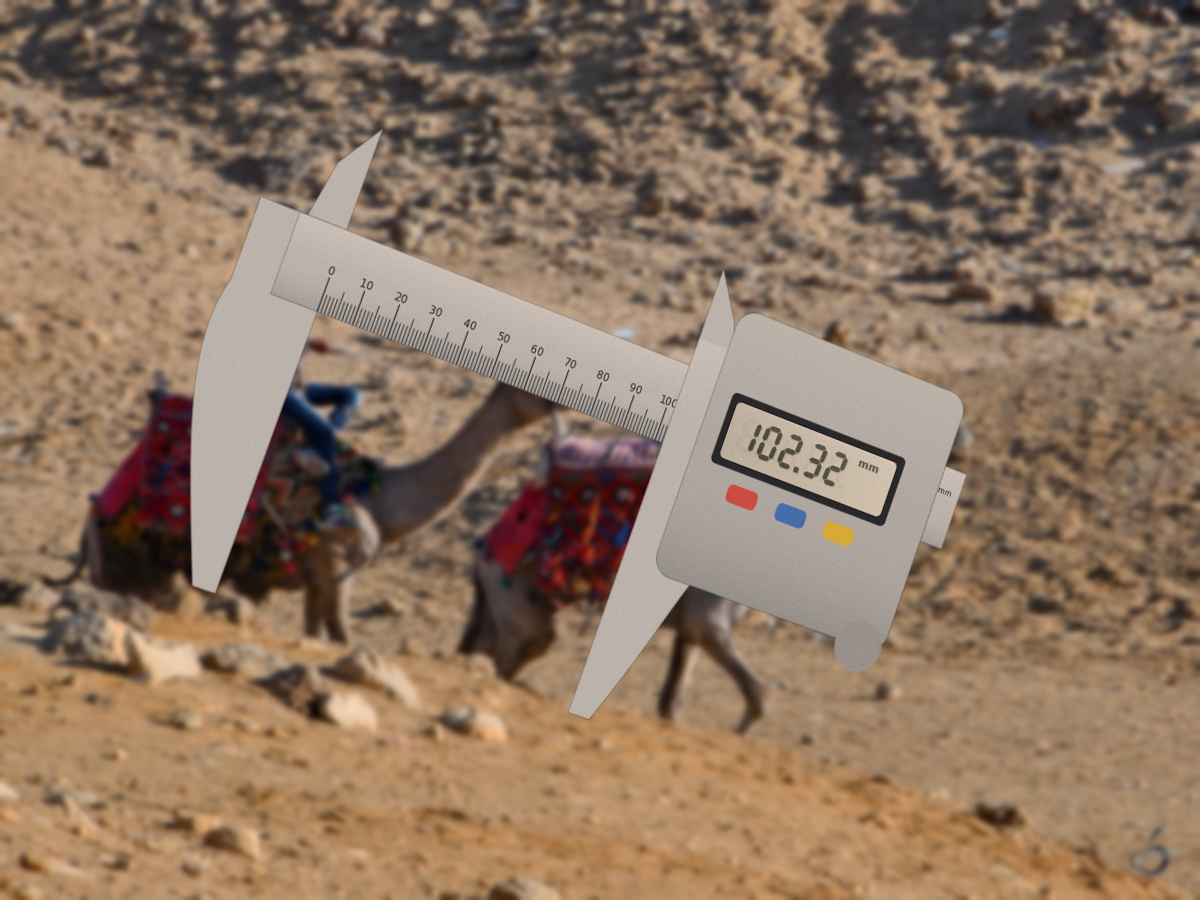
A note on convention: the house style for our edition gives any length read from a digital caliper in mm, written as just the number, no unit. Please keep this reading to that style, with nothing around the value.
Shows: 102.32
